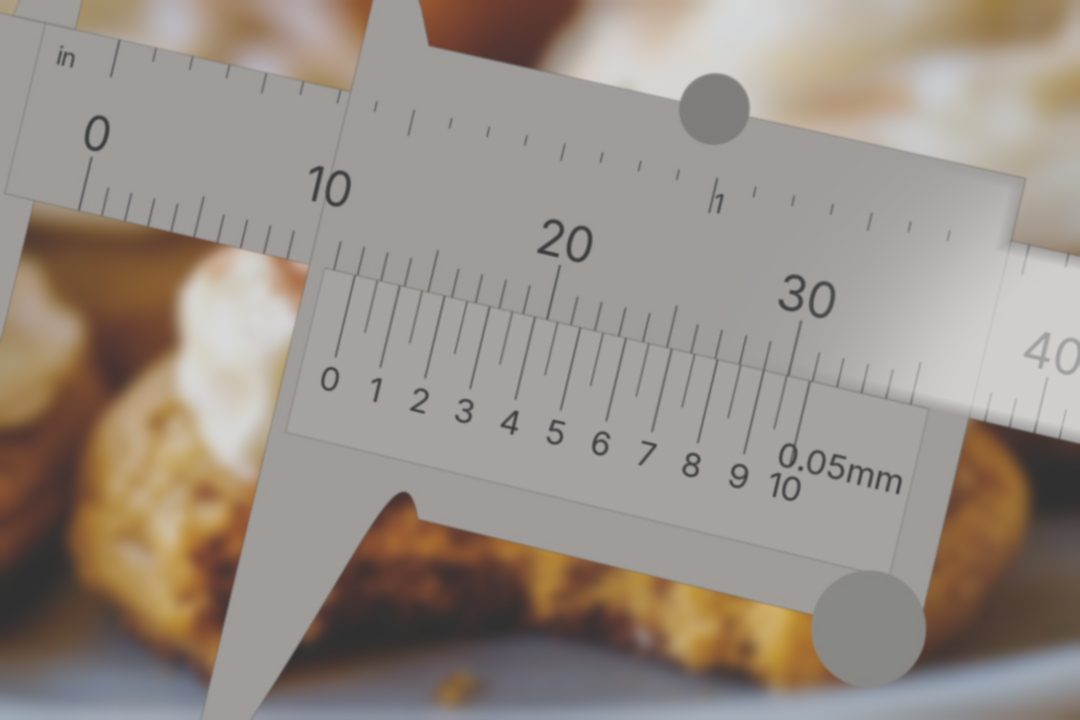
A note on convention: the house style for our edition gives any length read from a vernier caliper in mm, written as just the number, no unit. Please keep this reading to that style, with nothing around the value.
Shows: 11.9
